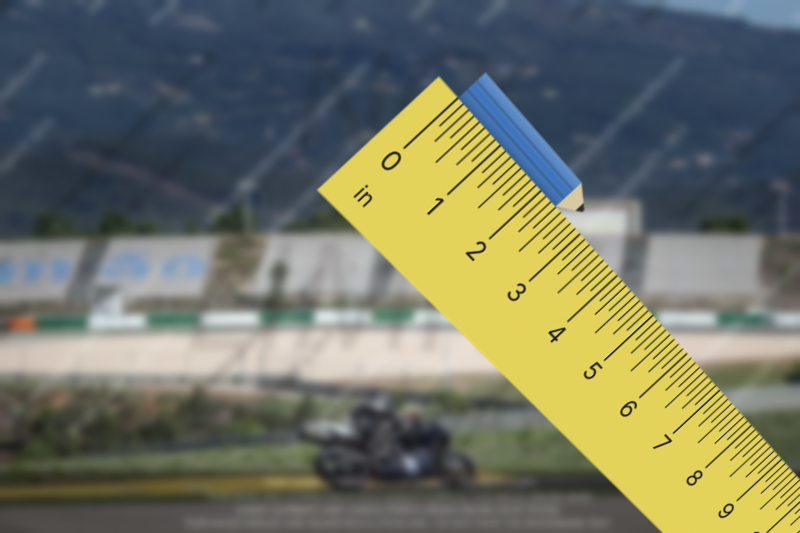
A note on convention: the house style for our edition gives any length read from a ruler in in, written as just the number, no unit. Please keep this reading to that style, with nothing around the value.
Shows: 2.75
